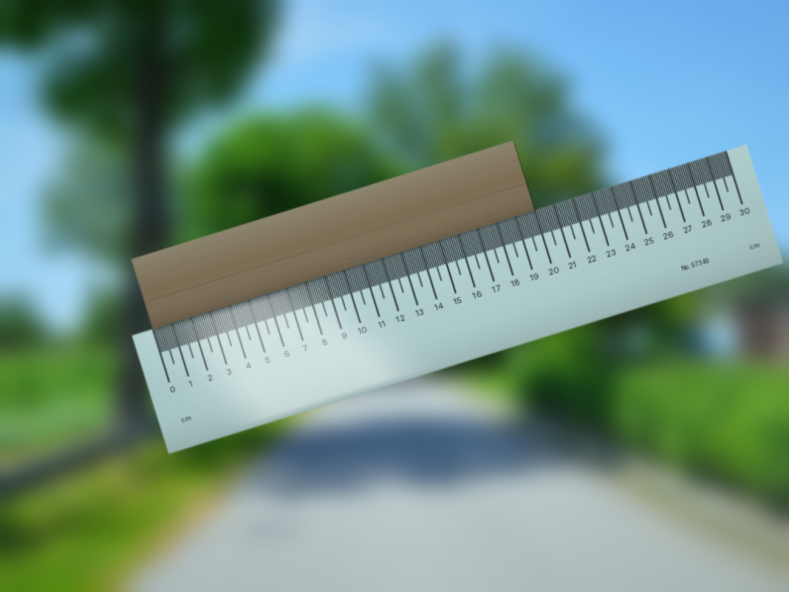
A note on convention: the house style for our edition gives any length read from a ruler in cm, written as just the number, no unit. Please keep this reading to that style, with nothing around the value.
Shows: 20
